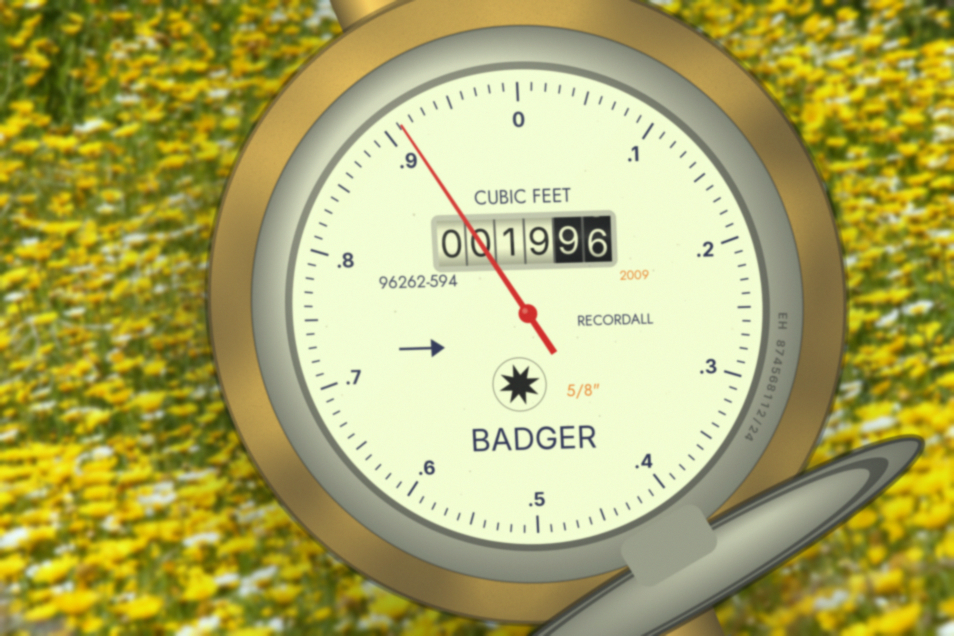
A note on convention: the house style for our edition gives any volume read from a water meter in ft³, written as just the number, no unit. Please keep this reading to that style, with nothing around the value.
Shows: 1995.91
